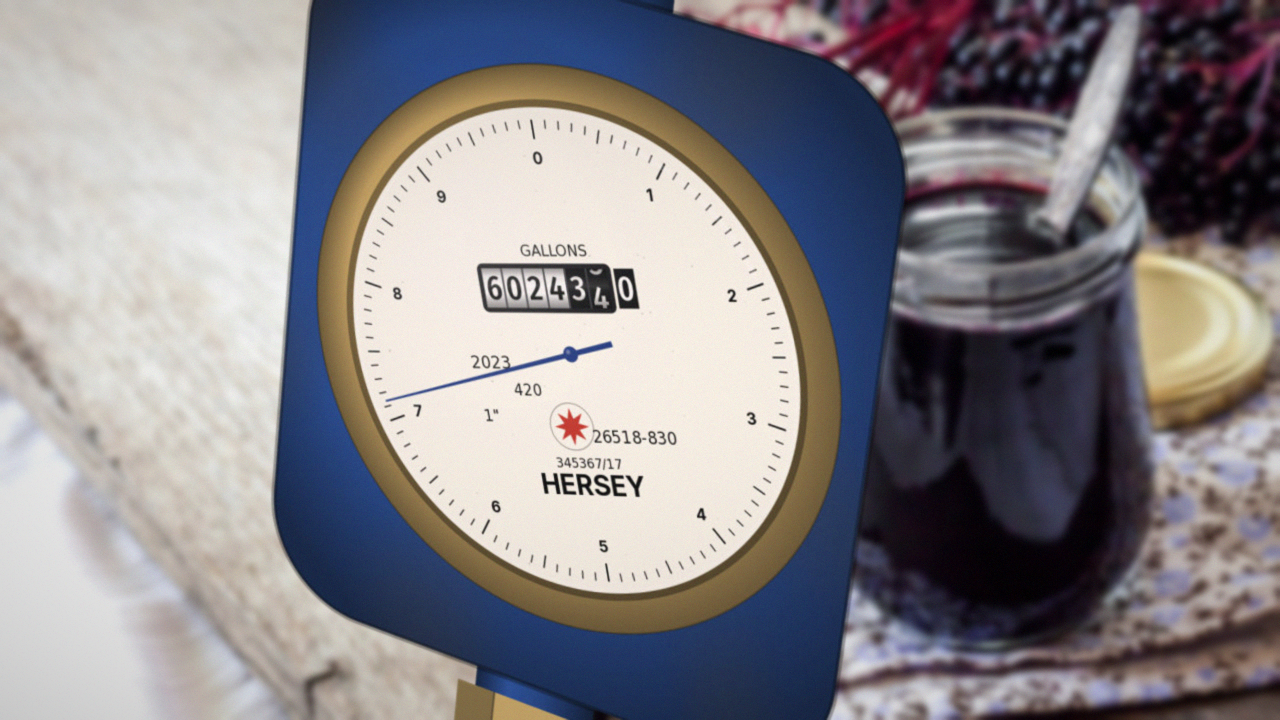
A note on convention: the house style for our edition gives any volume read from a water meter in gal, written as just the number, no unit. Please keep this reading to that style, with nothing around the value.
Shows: 6024337.1
